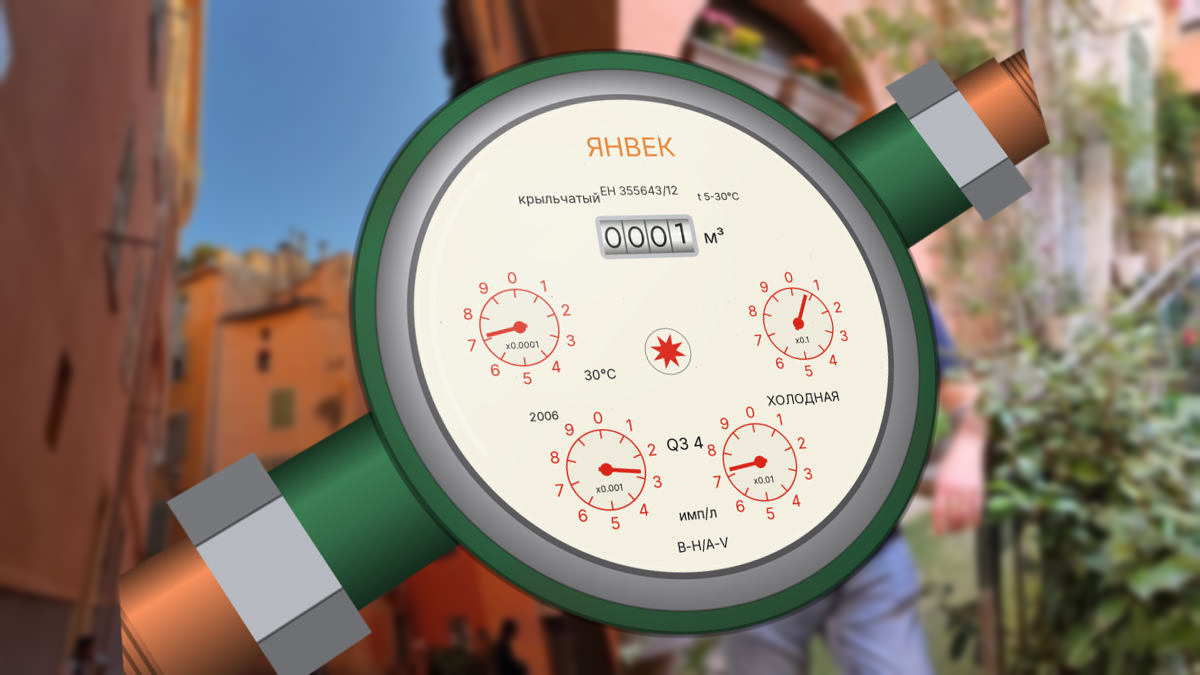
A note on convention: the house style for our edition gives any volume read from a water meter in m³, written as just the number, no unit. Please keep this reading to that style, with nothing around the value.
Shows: 1.0727
